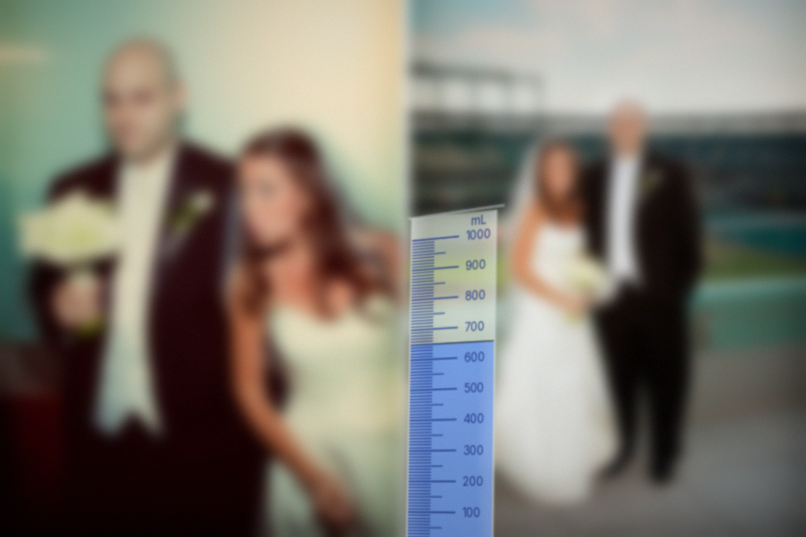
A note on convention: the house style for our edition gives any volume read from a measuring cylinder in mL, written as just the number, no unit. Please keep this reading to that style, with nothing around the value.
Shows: 650
